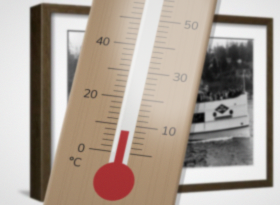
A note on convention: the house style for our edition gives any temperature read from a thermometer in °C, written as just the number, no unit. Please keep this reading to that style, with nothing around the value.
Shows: 8
